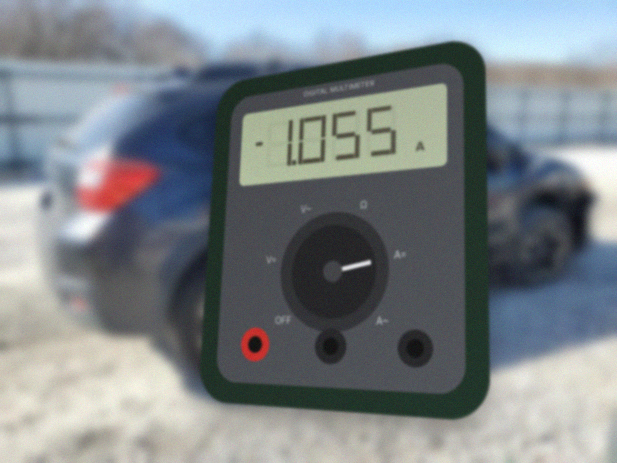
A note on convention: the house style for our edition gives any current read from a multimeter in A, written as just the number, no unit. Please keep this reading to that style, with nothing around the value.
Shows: -1.055
